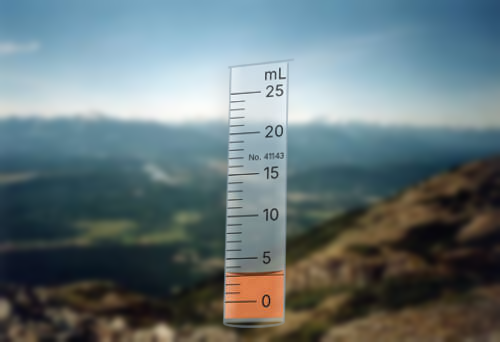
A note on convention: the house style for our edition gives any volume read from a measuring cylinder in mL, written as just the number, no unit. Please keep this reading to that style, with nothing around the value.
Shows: 3
